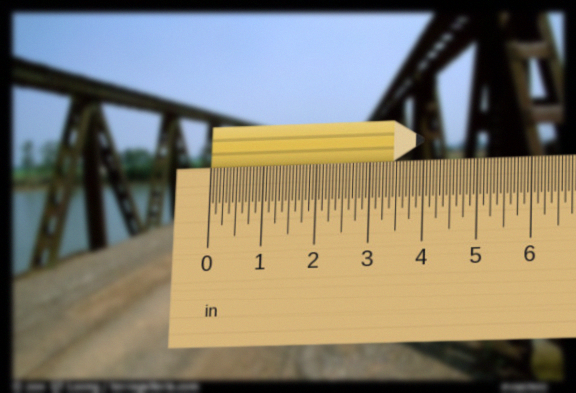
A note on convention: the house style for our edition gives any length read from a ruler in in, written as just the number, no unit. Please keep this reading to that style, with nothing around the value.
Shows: 4
